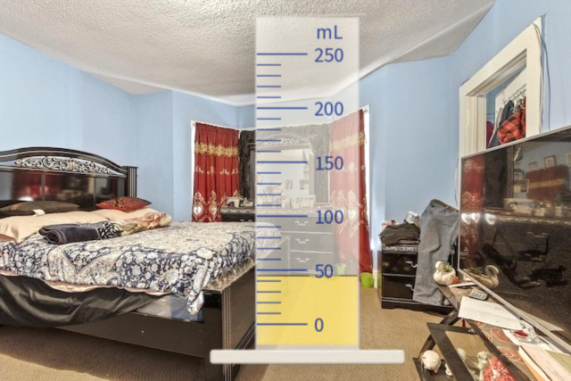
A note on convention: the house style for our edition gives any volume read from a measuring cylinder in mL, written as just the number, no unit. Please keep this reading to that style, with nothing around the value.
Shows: 45
